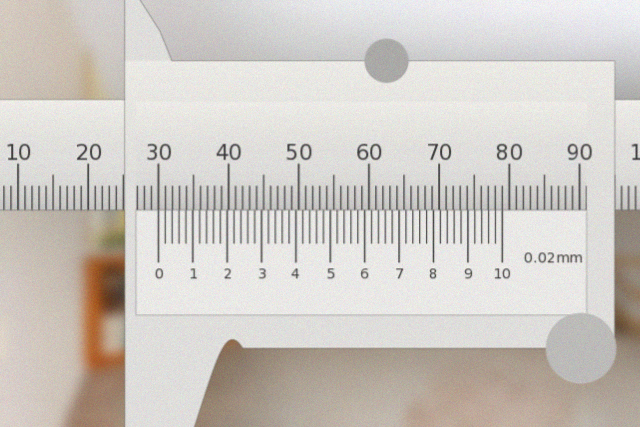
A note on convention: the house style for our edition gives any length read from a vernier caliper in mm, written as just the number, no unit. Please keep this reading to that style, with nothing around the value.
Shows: 30.0
